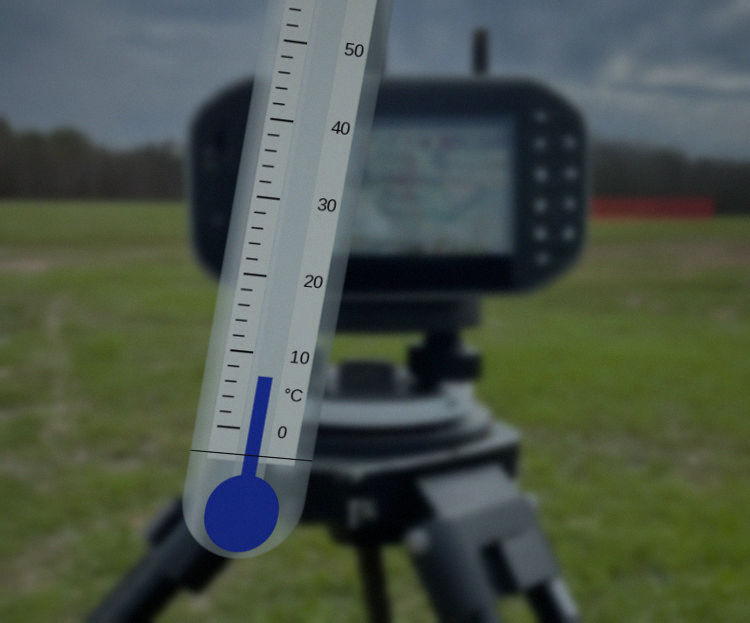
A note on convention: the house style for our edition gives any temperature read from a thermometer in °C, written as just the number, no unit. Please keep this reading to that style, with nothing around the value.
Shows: 7
